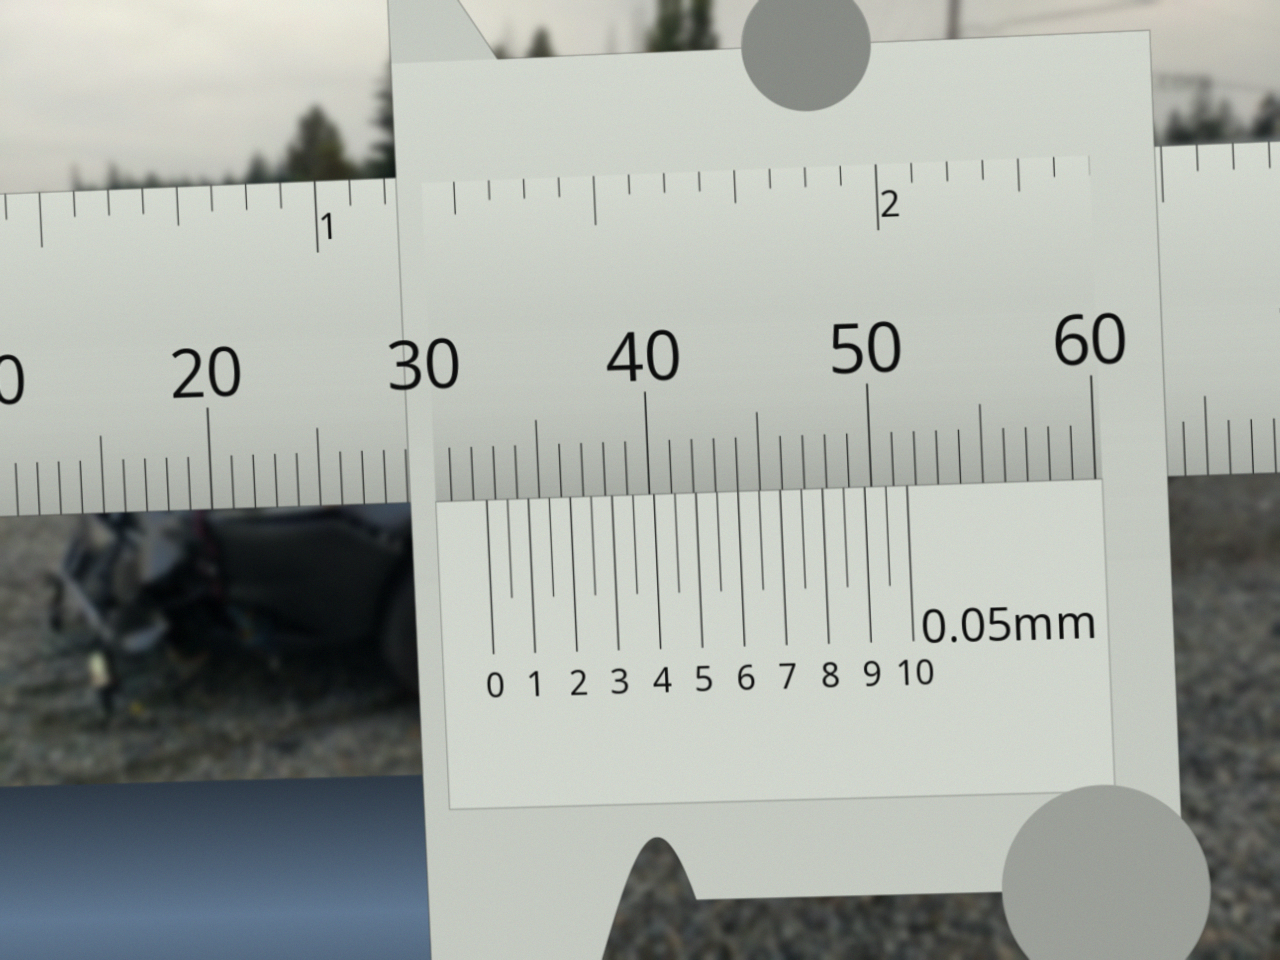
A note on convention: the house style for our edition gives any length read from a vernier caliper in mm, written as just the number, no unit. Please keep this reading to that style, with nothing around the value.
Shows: 32.6
